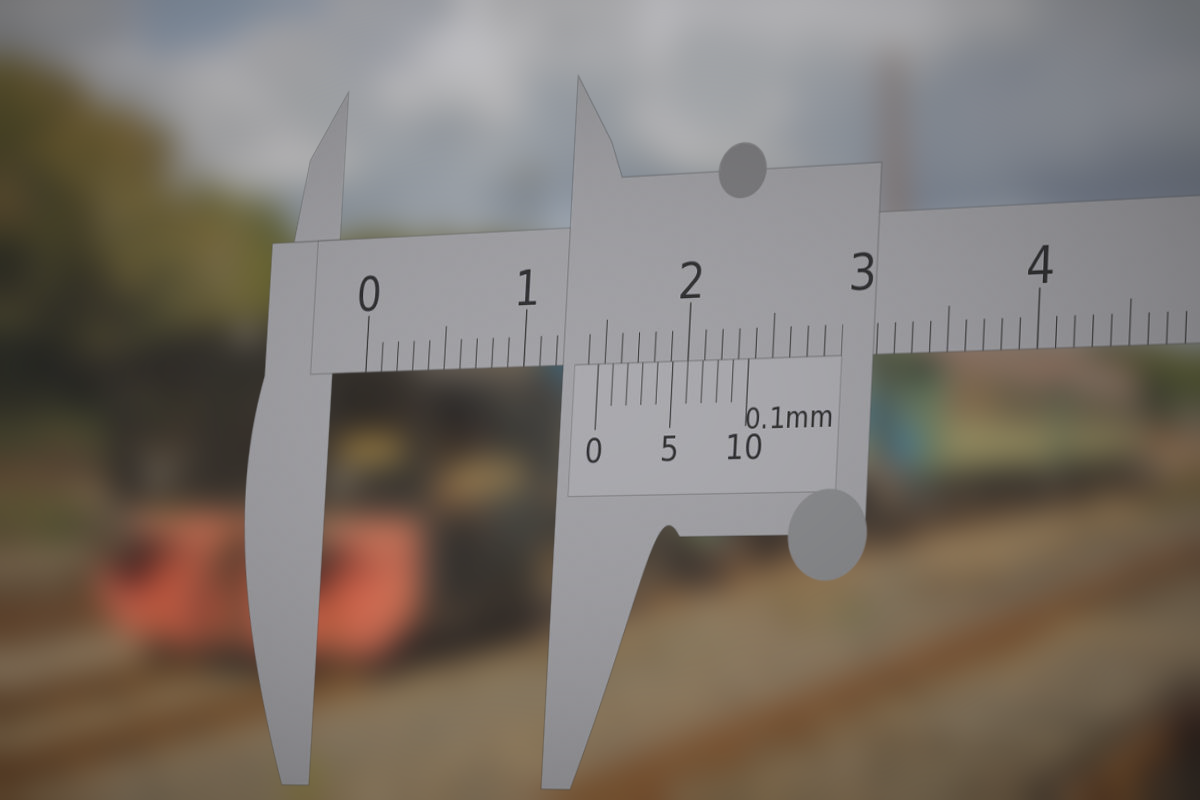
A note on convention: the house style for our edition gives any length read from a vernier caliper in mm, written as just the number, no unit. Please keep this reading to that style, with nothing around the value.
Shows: 14.6
